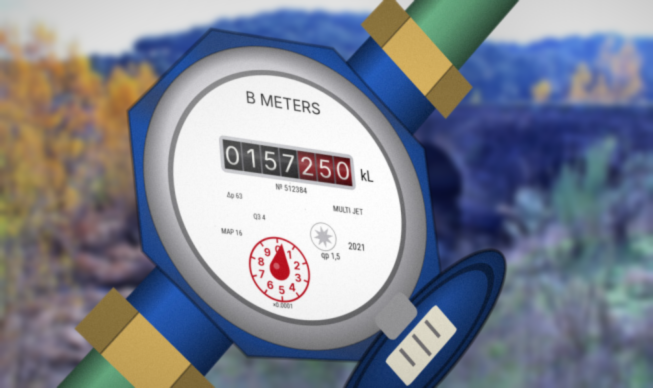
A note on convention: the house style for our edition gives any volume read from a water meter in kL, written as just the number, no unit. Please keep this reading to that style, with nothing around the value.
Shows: 157.2500
